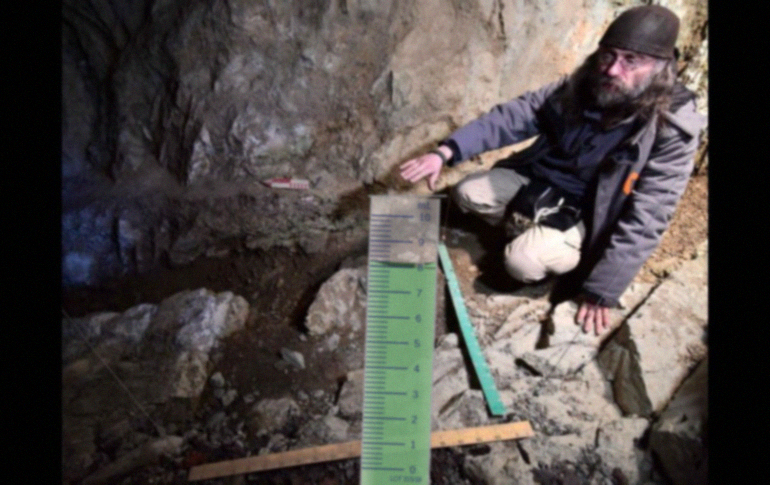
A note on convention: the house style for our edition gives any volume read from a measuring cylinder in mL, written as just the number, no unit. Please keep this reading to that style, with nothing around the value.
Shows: 8
